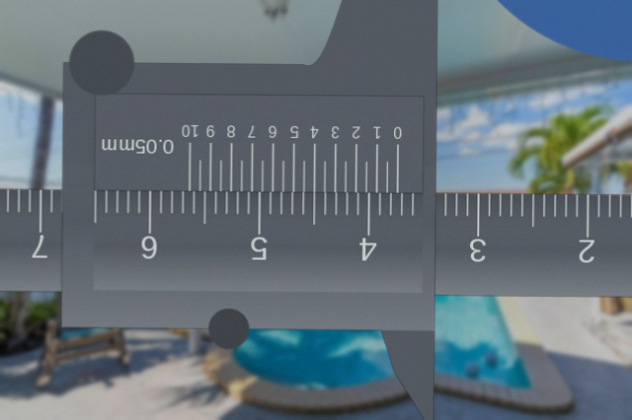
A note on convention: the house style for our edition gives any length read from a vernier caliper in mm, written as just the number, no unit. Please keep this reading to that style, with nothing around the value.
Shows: 37.4
